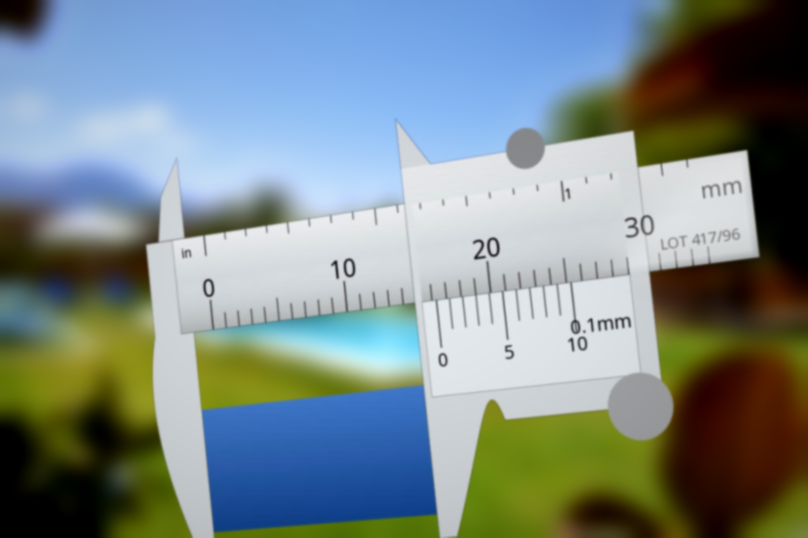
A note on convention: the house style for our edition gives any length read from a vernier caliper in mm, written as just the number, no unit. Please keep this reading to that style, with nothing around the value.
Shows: 16.3
